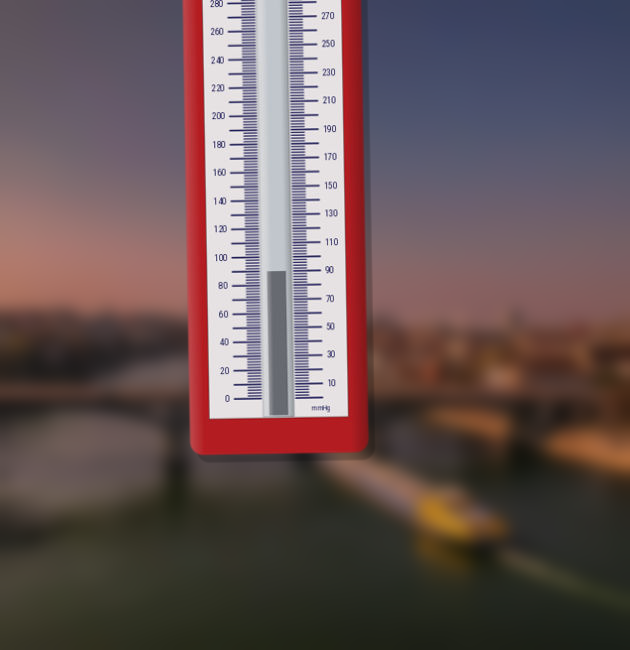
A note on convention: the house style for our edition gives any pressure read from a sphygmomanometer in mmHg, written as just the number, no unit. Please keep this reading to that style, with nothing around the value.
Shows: 90
